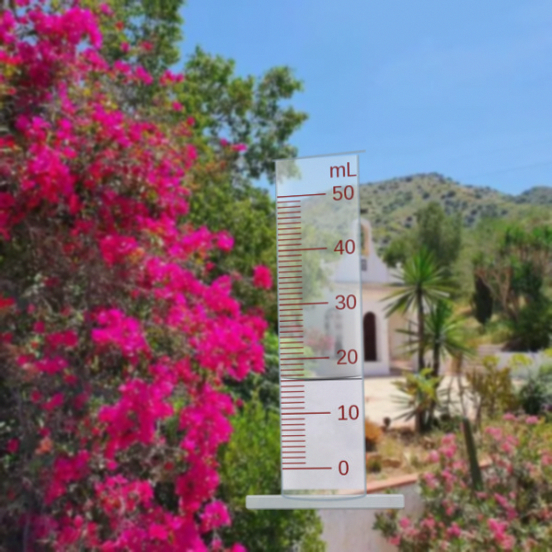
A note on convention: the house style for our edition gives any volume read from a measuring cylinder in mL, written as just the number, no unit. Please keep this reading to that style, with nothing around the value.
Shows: 16
